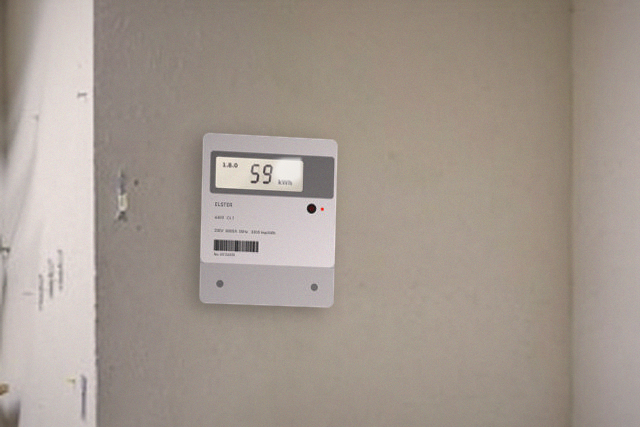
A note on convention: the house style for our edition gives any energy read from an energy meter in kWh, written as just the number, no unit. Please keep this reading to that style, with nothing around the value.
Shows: 59
